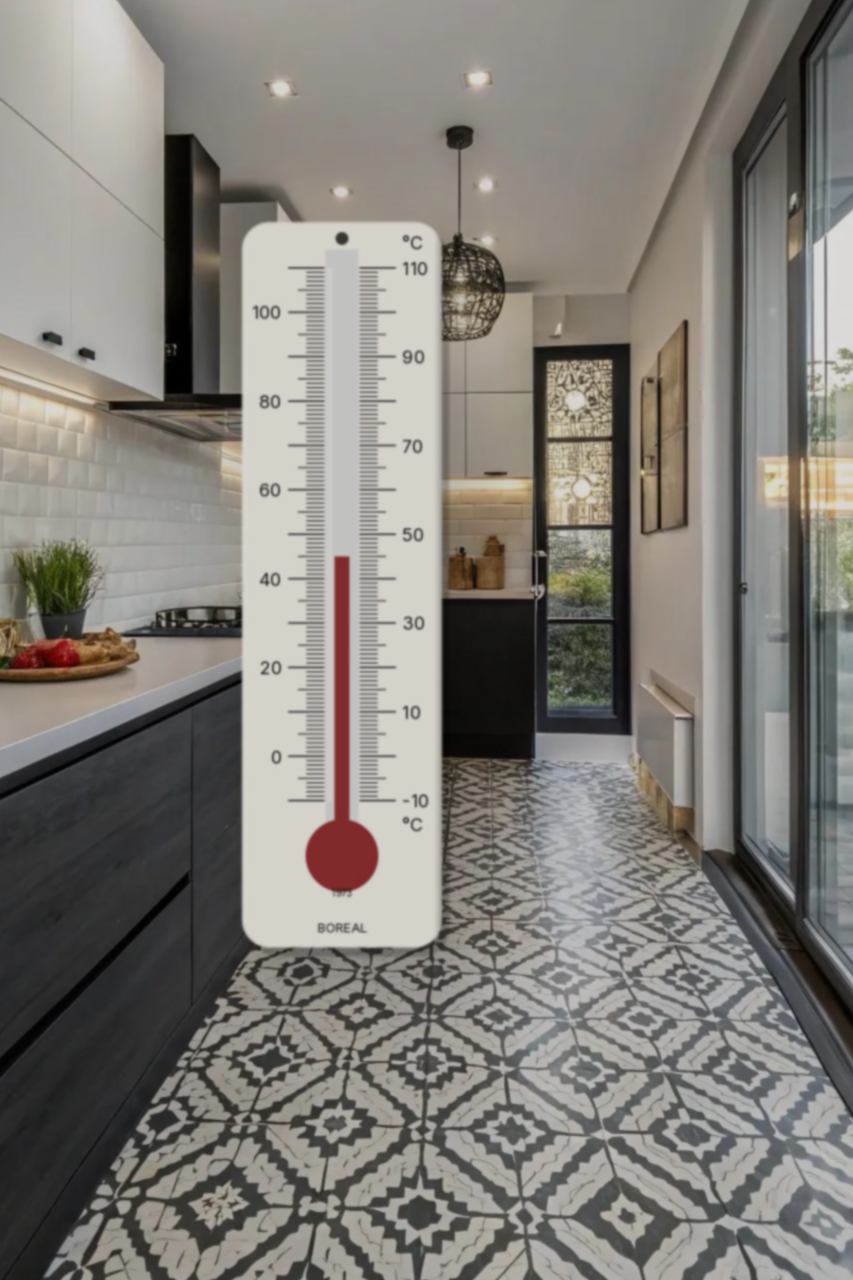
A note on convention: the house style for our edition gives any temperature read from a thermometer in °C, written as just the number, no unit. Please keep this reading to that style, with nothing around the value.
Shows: 45
